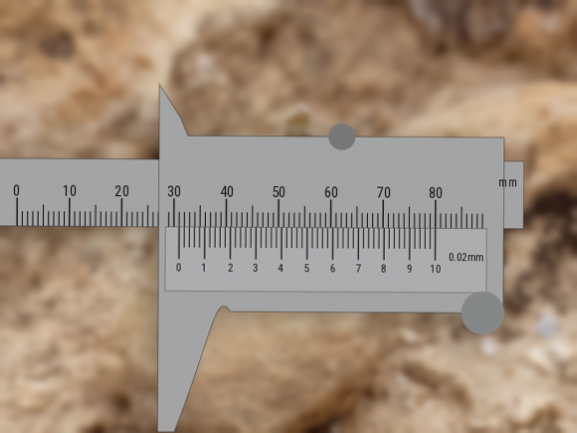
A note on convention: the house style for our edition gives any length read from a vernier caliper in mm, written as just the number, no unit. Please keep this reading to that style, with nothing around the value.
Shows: 31.0
